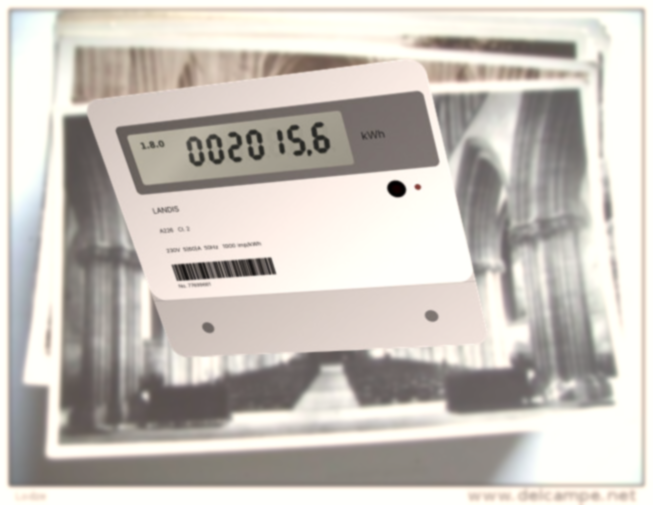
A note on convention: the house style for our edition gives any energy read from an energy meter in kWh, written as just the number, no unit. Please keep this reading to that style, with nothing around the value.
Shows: 2015.6
